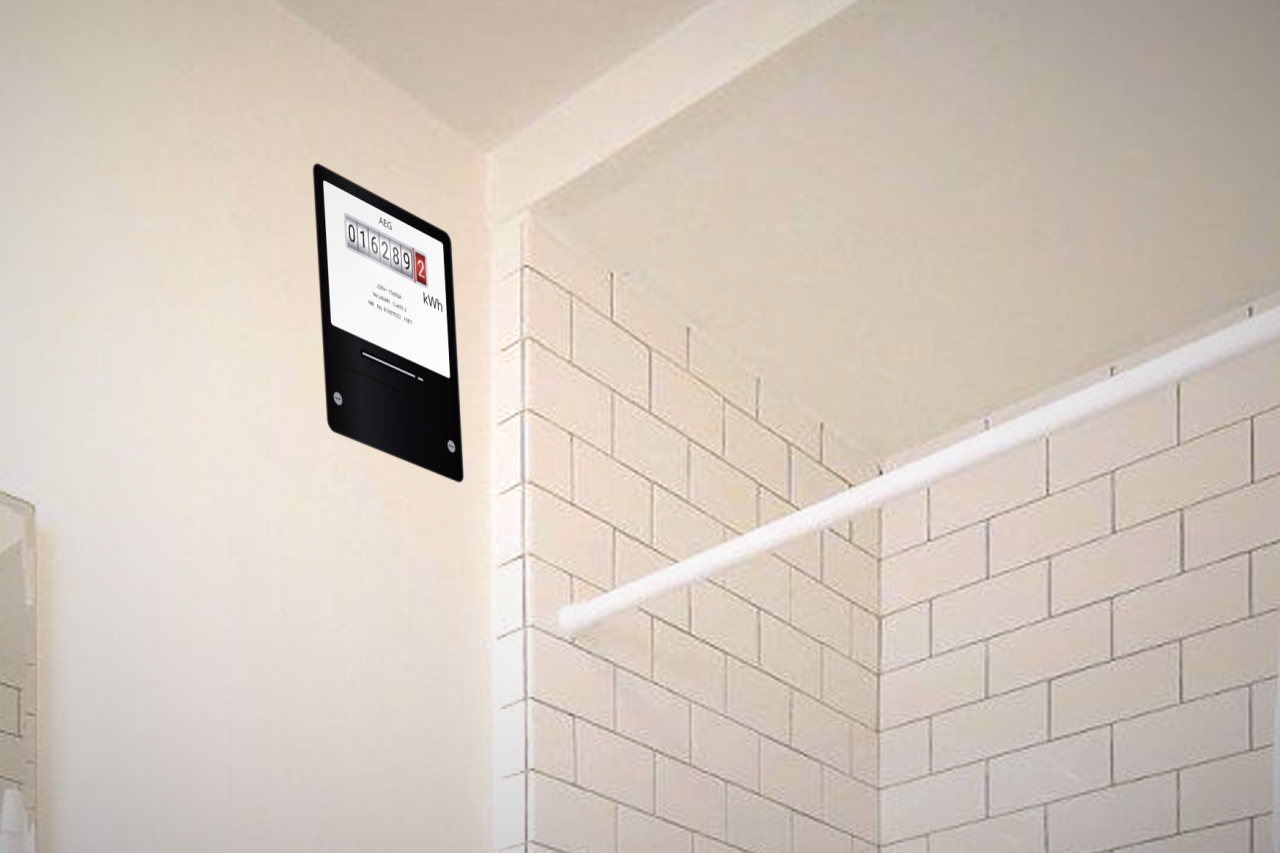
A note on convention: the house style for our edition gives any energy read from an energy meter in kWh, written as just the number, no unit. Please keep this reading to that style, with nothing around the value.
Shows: 16289.2
